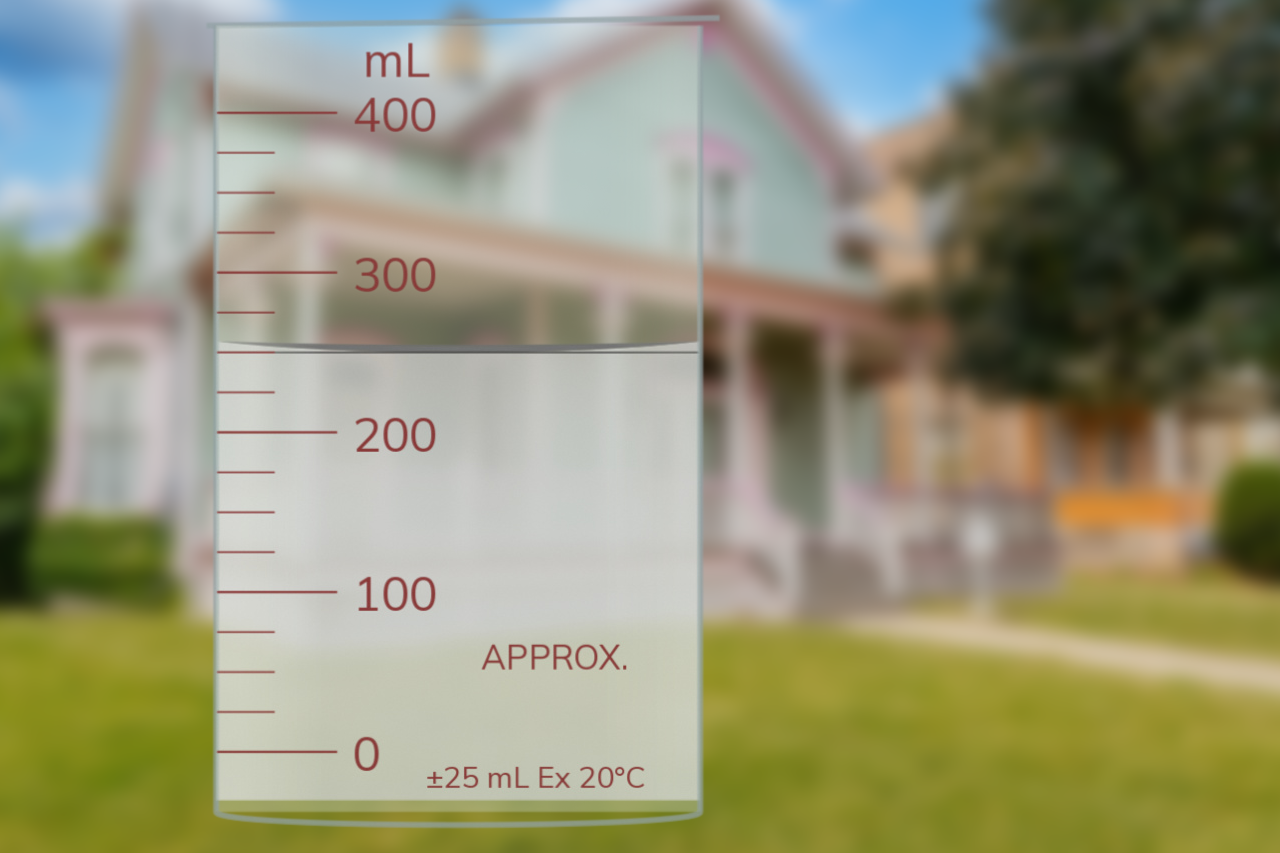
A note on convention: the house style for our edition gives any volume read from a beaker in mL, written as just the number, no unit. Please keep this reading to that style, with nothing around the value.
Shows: 250
